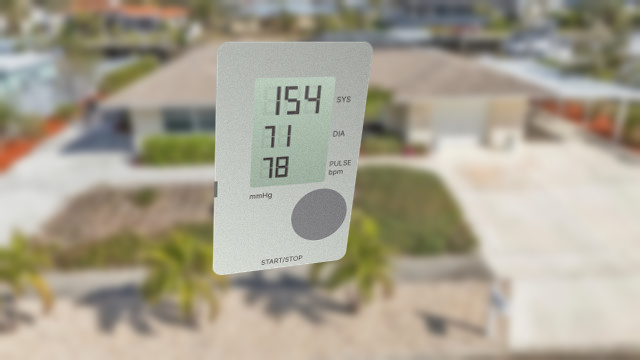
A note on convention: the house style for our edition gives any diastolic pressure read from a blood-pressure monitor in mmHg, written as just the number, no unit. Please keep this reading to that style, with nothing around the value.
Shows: 71
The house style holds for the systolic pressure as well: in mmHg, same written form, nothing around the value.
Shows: 154
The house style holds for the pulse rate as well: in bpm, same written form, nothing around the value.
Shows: 78
